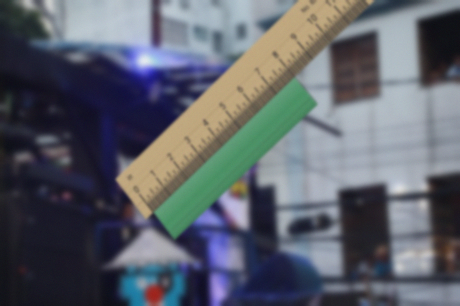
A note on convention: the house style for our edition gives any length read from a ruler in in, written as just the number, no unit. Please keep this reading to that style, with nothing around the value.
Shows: 8
